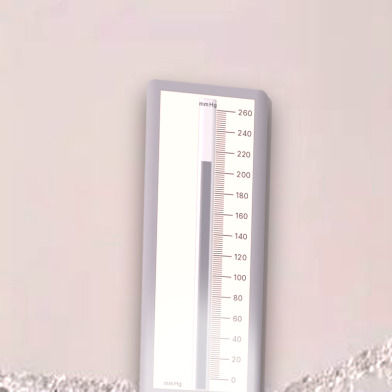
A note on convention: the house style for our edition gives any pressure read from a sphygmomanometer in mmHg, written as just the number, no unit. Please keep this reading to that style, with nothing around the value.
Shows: 210
